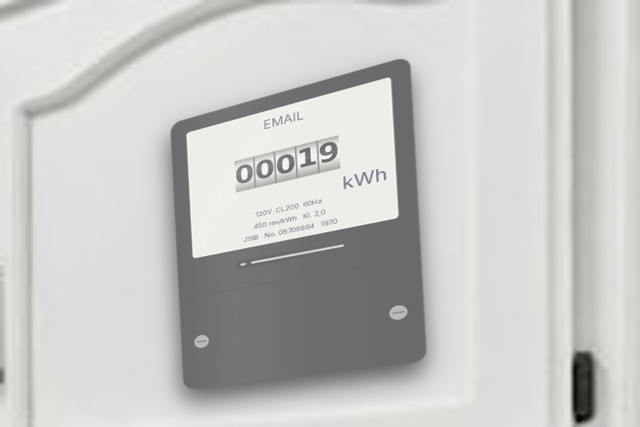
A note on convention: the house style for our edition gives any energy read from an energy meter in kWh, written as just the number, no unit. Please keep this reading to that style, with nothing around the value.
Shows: 19
